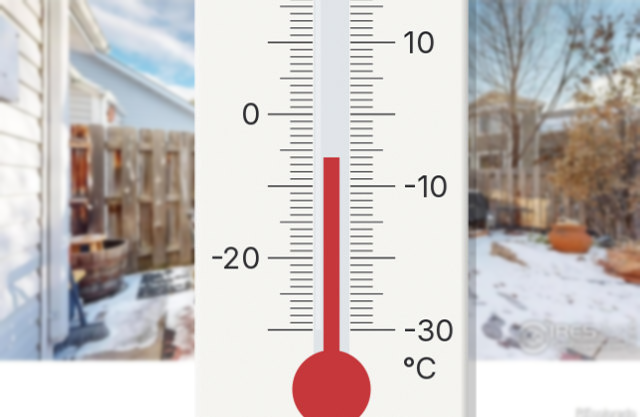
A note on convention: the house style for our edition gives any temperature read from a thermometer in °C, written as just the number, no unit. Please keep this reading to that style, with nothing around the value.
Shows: -6
